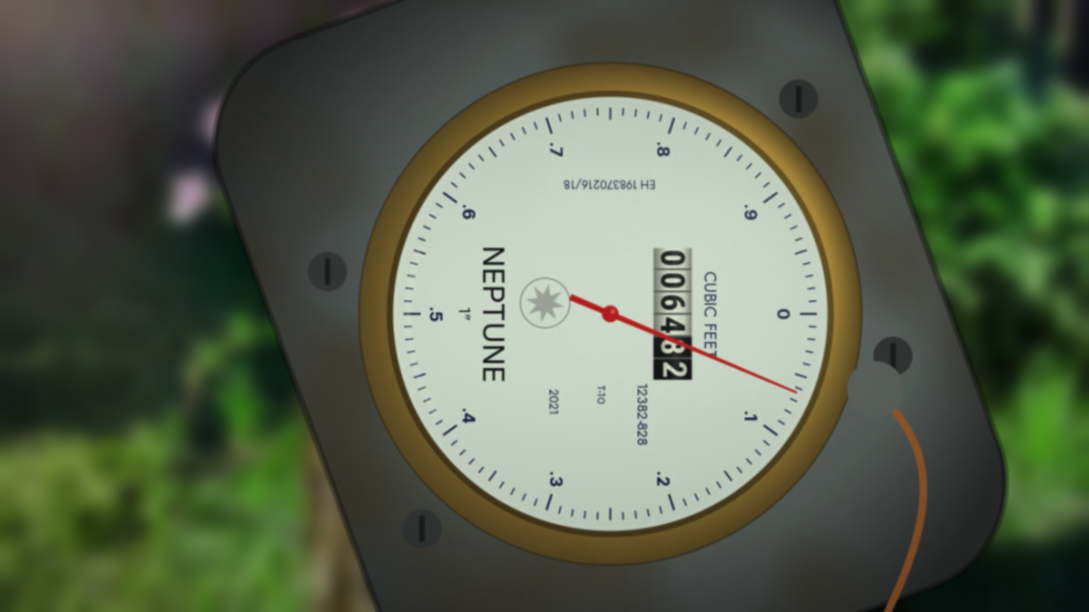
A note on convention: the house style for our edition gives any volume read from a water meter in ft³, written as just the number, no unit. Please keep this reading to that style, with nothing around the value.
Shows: 6482.06
